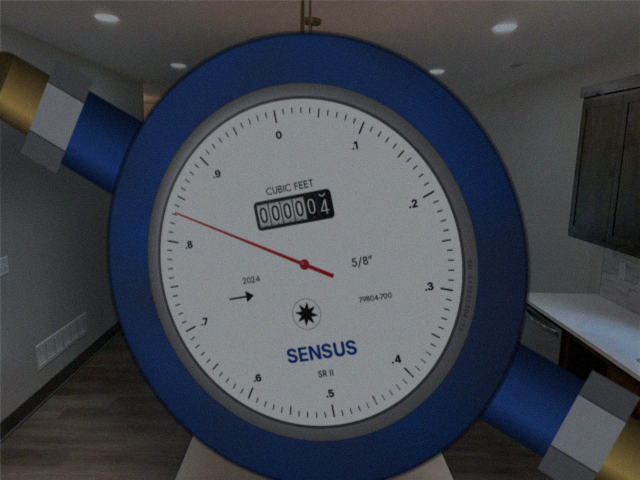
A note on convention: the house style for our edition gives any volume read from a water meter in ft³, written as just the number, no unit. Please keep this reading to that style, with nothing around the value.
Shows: 3.83
